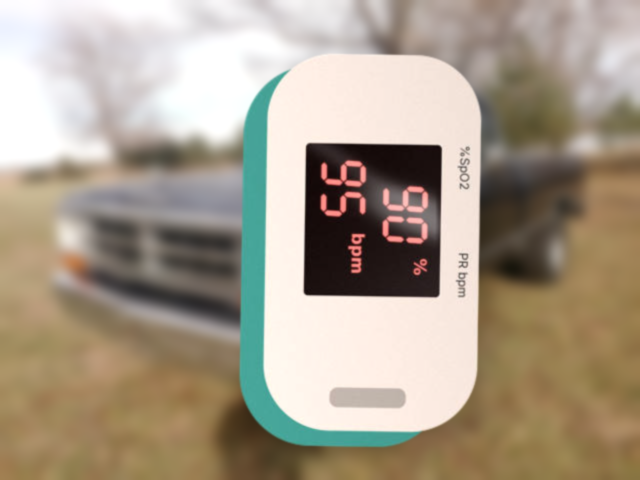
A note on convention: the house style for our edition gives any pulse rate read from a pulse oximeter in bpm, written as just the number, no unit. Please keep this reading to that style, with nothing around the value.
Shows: 95
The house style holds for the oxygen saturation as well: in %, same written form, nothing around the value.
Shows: 90
